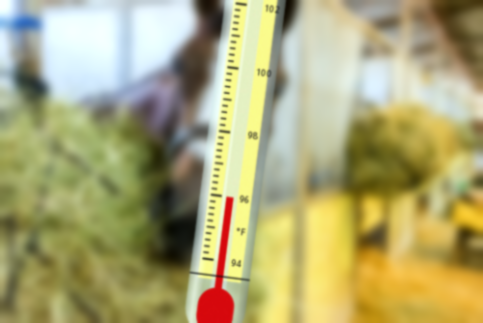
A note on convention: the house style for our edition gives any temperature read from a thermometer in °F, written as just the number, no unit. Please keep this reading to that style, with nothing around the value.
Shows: 96
